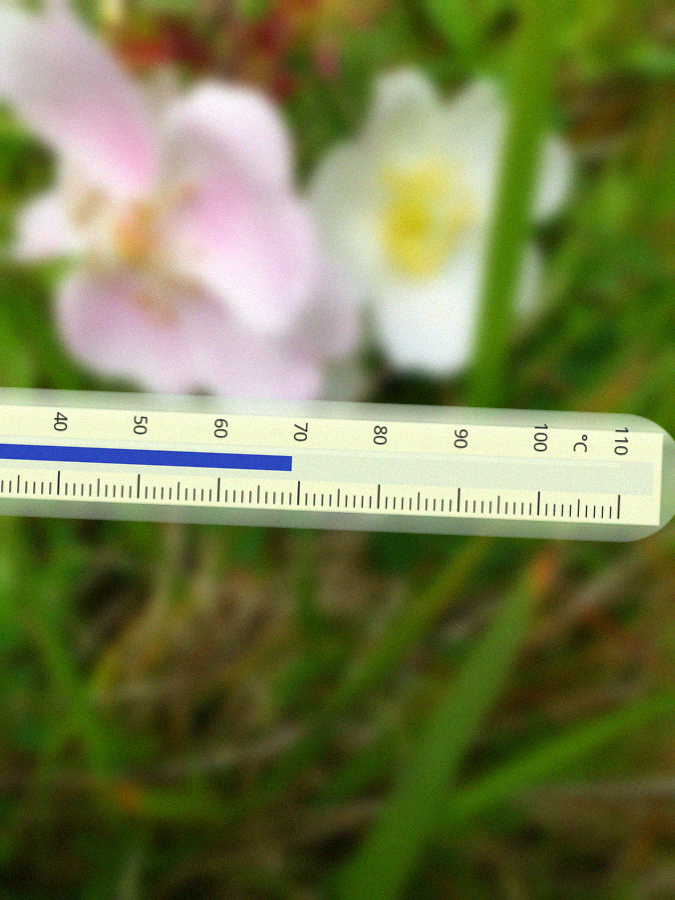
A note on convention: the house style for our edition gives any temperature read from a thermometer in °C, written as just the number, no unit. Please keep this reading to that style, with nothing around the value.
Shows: 69
